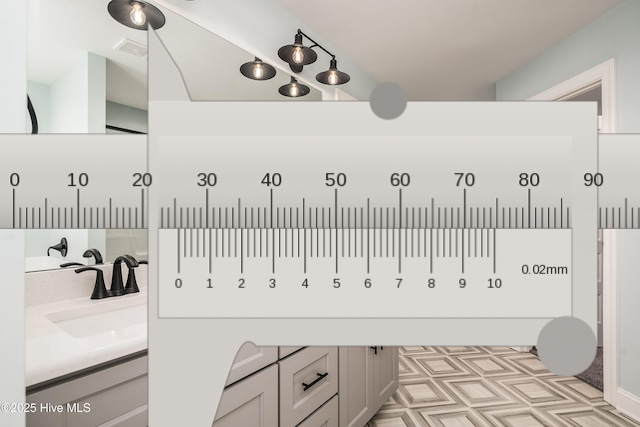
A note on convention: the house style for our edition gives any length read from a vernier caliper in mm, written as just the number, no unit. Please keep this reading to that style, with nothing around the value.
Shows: 25.6
